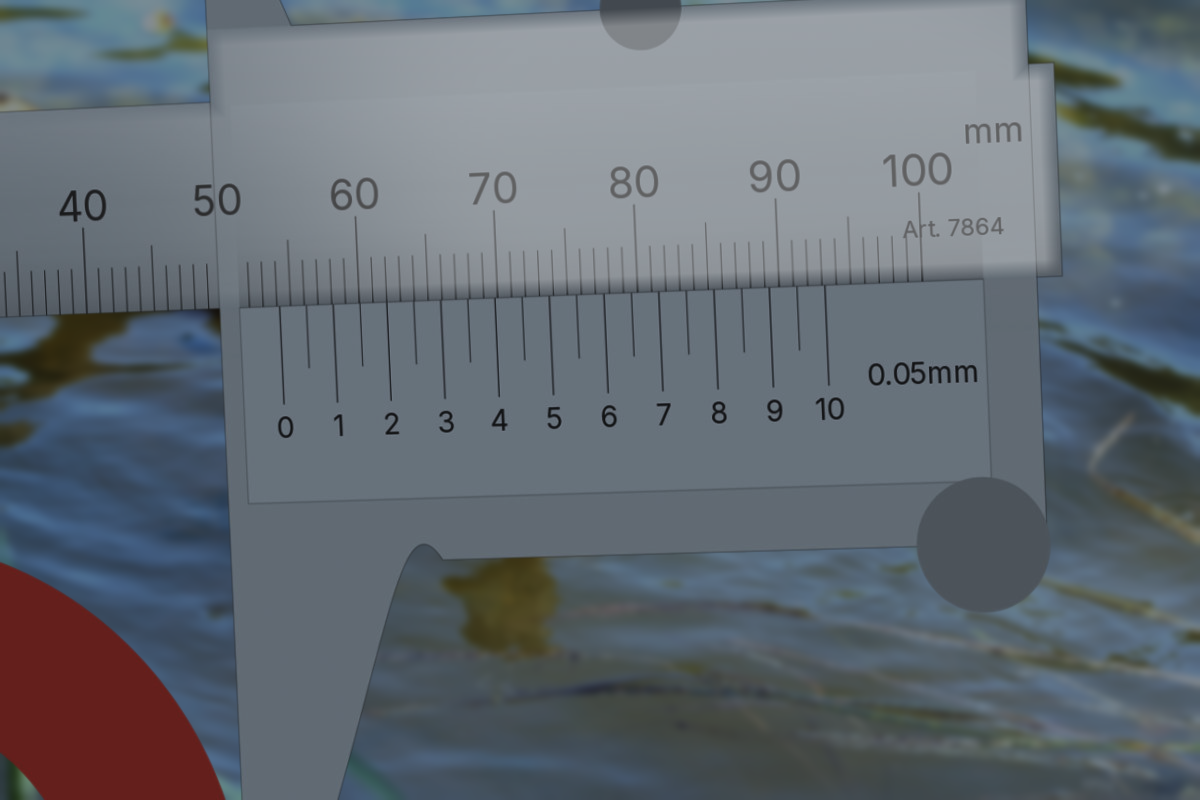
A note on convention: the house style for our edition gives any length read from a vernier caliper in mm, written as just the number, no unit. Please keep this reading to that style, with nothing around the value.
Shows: 54.2
